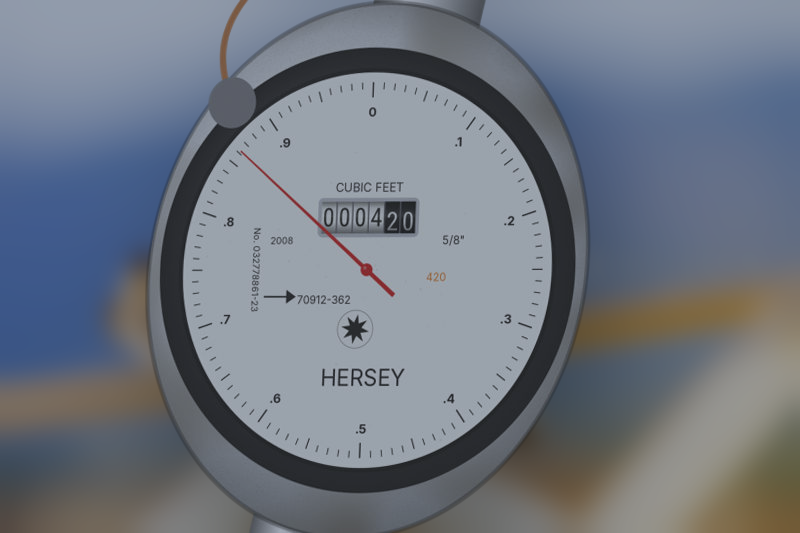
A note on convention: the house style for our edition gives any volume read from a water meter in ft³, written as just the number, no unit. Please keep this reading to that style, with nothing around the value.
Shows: 419.86
